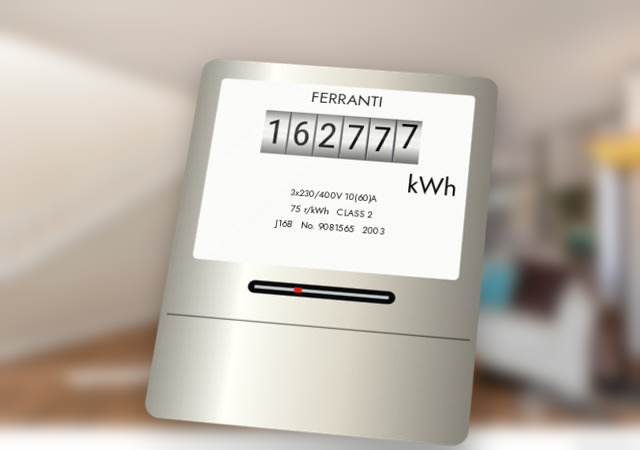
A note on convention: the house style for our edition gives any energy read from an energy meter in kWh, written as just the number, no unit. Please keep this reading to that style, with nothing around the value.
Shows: 162777
